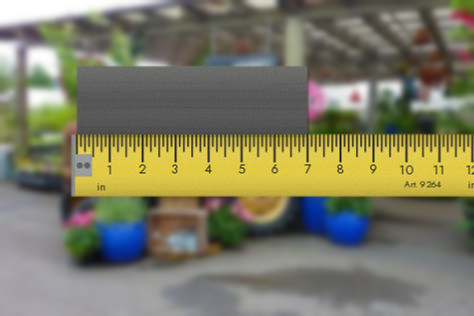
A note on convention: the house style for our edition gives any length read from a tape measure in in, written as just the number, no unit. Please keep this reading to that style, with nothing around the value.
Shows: 7
